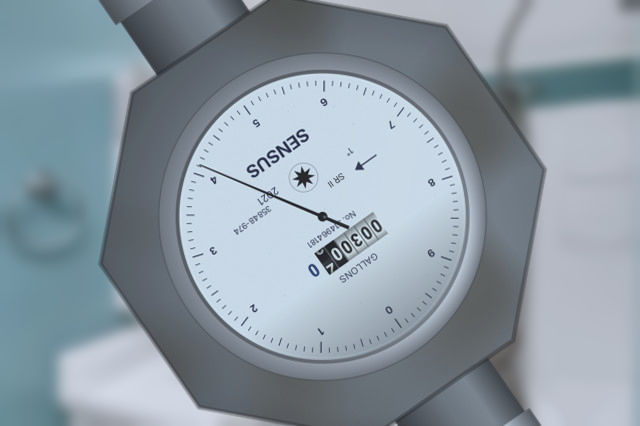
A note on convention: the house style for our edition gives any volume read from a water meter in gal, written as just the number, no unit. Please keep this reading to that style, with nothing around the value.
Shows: 30024.1
